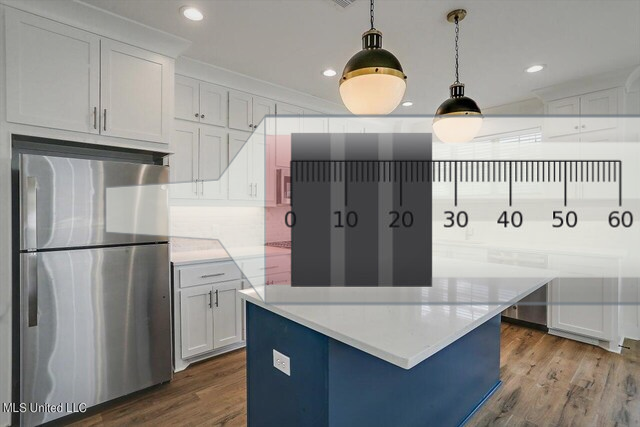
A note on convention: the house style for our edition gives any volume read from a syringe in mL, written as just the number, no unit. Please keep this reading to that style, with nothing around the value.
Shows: 0
